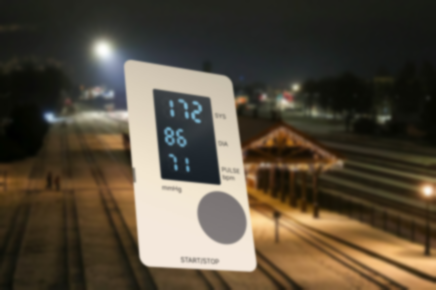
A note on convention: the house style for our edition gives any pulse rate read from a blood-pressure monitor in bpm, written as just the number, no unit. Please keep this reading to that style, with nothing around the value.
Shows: 71
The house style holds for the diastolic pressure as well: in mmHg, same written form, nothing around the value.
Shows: 86
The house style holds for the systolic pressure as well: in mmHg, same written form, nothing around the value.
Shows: 172
